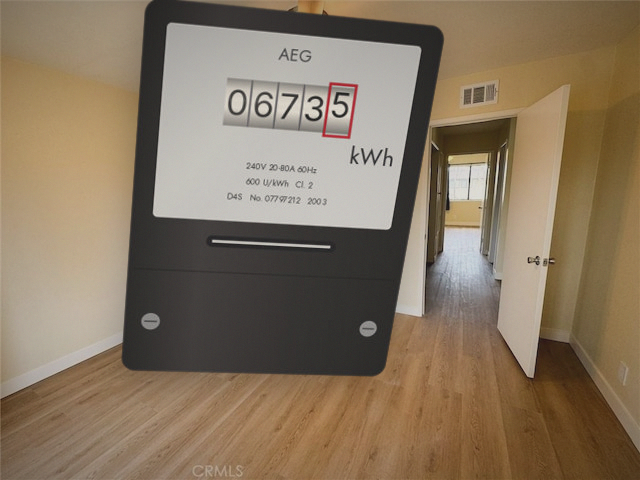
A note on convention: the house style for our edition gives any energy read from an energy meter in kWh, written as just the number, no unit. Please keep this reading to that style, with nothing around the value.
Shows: 673.5
